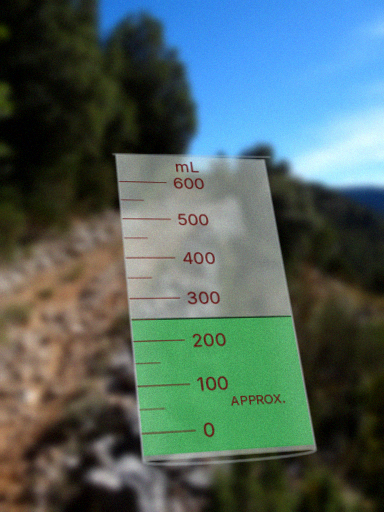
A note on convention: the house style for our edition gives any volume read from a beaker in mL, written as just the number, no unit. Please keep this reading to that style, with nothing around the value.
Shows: 250
